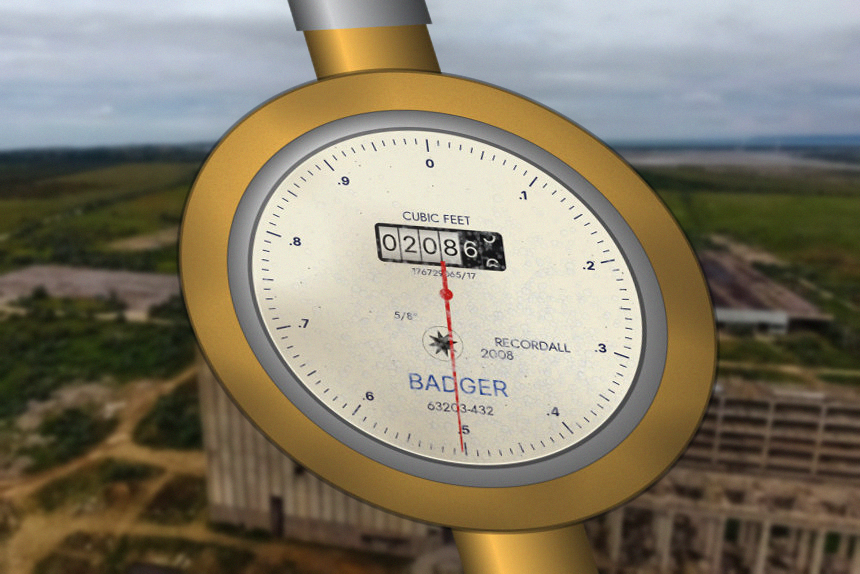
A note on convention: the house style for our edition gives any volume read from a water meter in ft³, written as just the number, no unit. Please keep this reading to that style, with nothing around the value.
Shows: 20865.50
